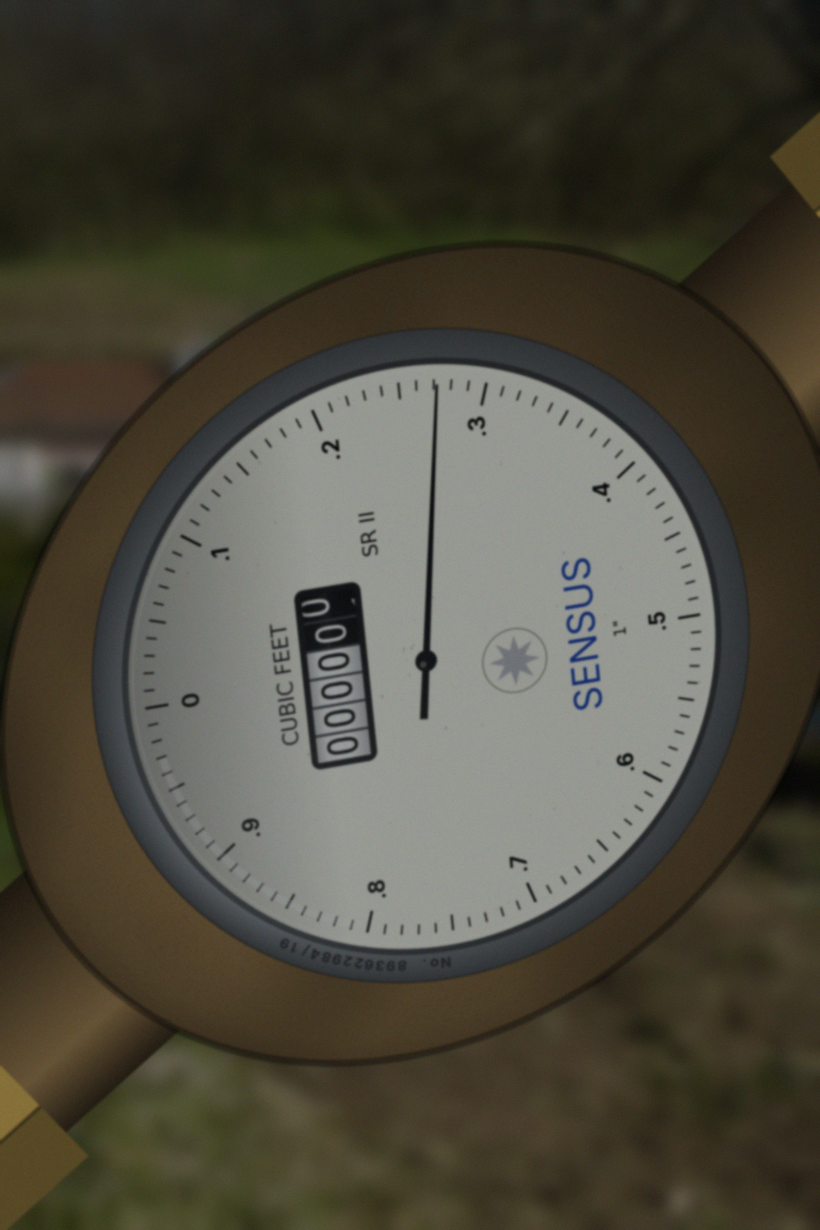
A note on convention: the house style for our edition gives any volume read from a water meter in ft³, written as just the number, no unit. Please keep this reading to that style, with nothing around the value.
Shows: 0.27
